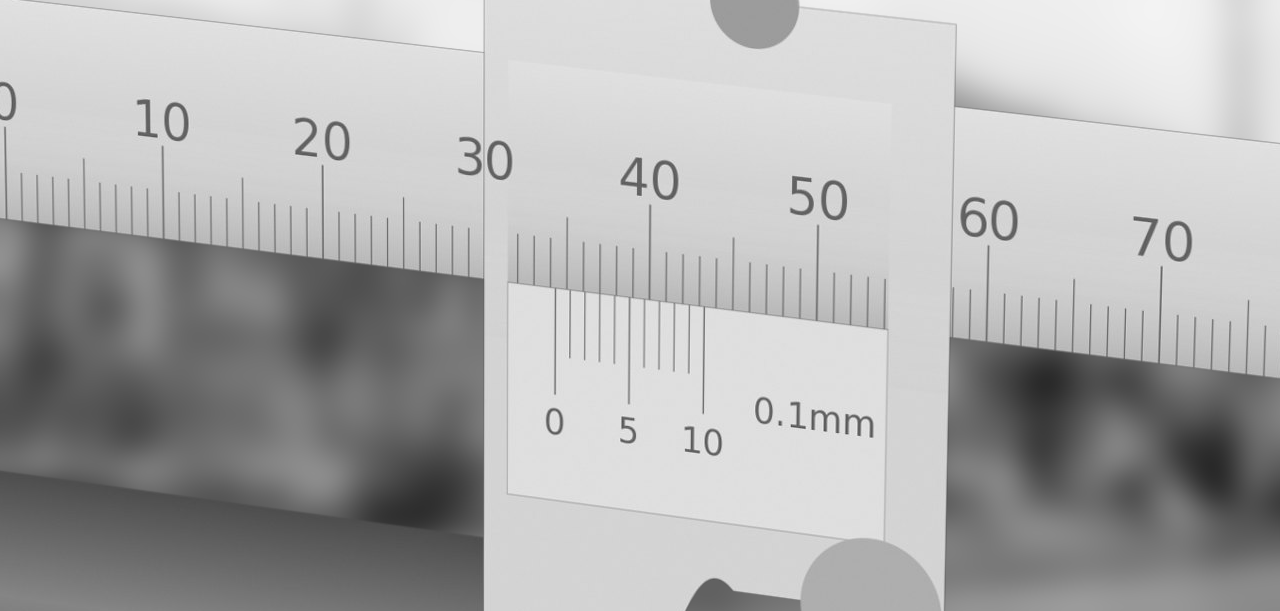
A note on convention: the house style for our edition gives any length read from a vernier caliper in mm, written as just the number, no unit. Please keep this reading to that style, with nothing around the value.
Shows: 34.3
